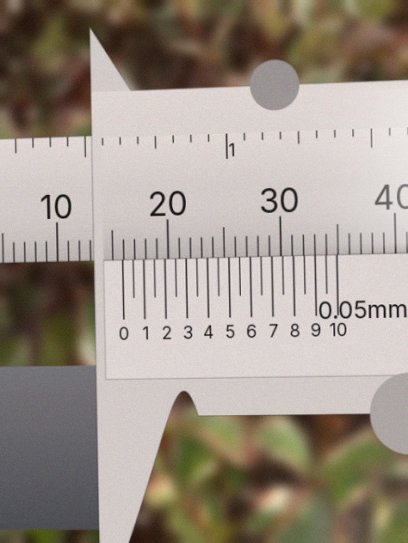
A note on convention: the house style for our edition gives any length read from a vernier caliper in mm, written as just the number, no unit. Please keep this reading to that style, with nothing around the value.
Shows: 15.9
